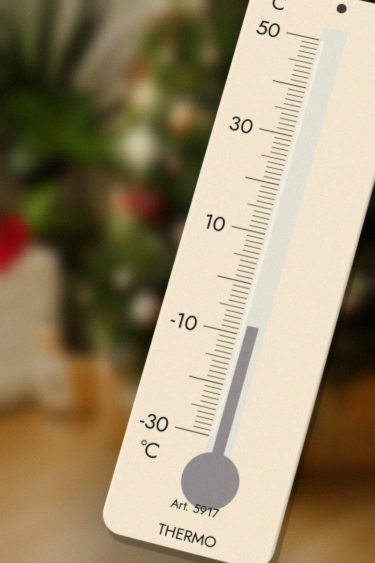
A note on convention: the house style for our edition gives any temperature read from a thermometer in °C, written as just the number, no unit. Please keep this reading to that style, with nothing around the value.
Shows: -8
